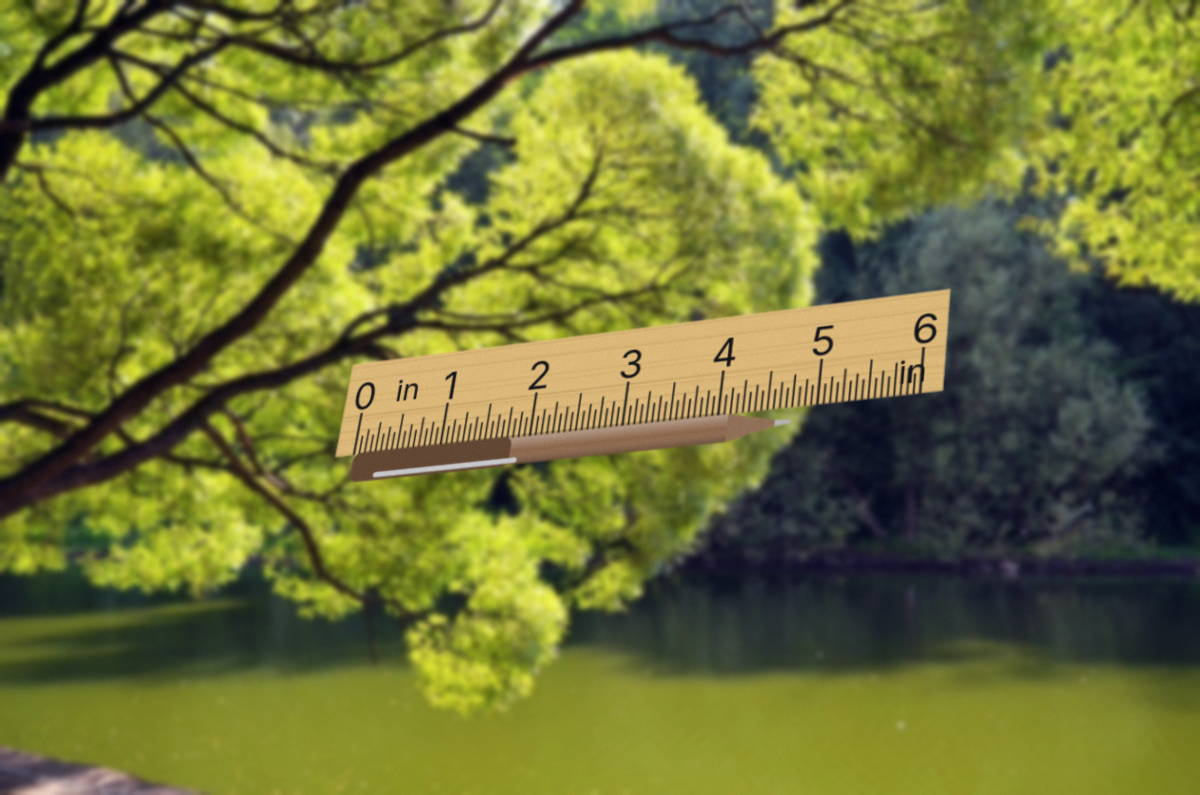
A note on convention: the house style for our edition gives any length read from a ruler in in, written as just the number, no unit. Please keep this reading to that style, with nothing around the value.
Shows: 4.75
